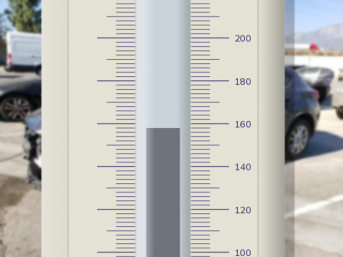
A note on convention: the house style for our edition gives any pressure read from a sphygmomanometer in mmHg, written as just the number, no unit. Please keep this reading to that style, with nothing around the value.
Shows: 158
